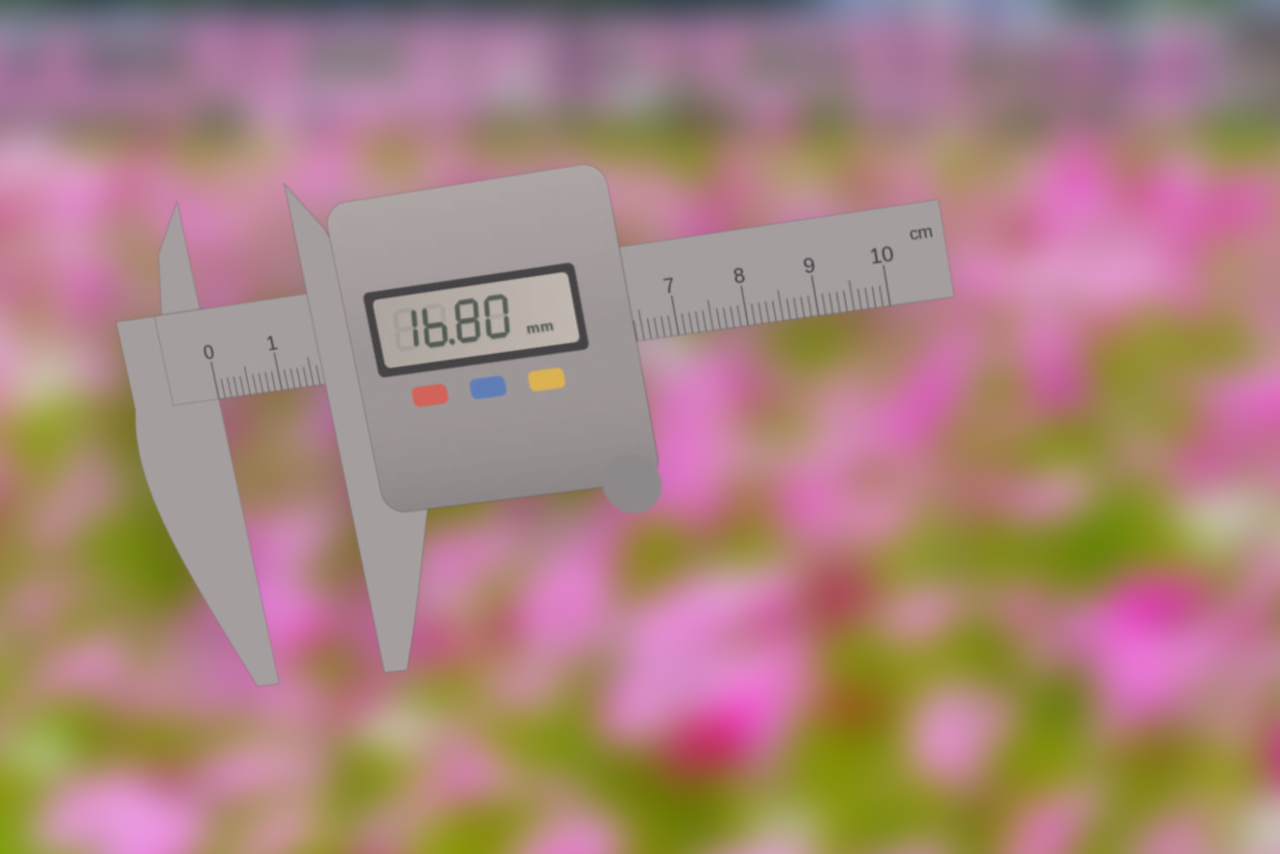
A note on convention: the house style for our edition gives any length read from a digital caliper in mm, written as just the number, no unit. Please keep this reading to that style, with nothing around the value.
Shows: 16.80
